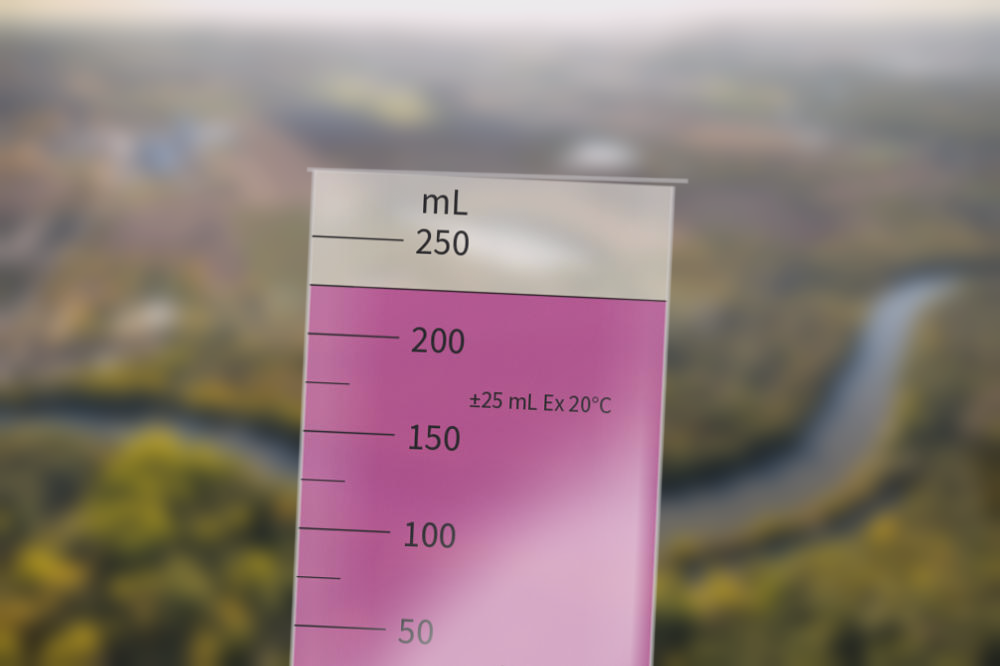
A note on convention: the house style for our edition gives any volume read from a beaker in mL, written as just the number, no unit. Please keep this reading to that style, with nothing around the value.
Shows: 225
